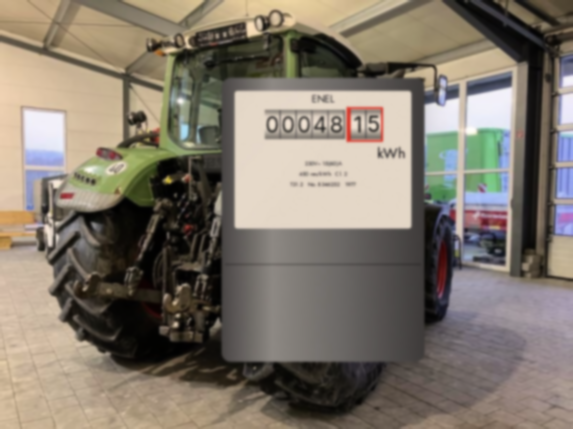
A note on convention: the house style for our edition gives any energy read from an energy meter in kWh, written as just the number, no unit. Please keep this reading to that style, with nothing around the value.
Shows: 48.15
